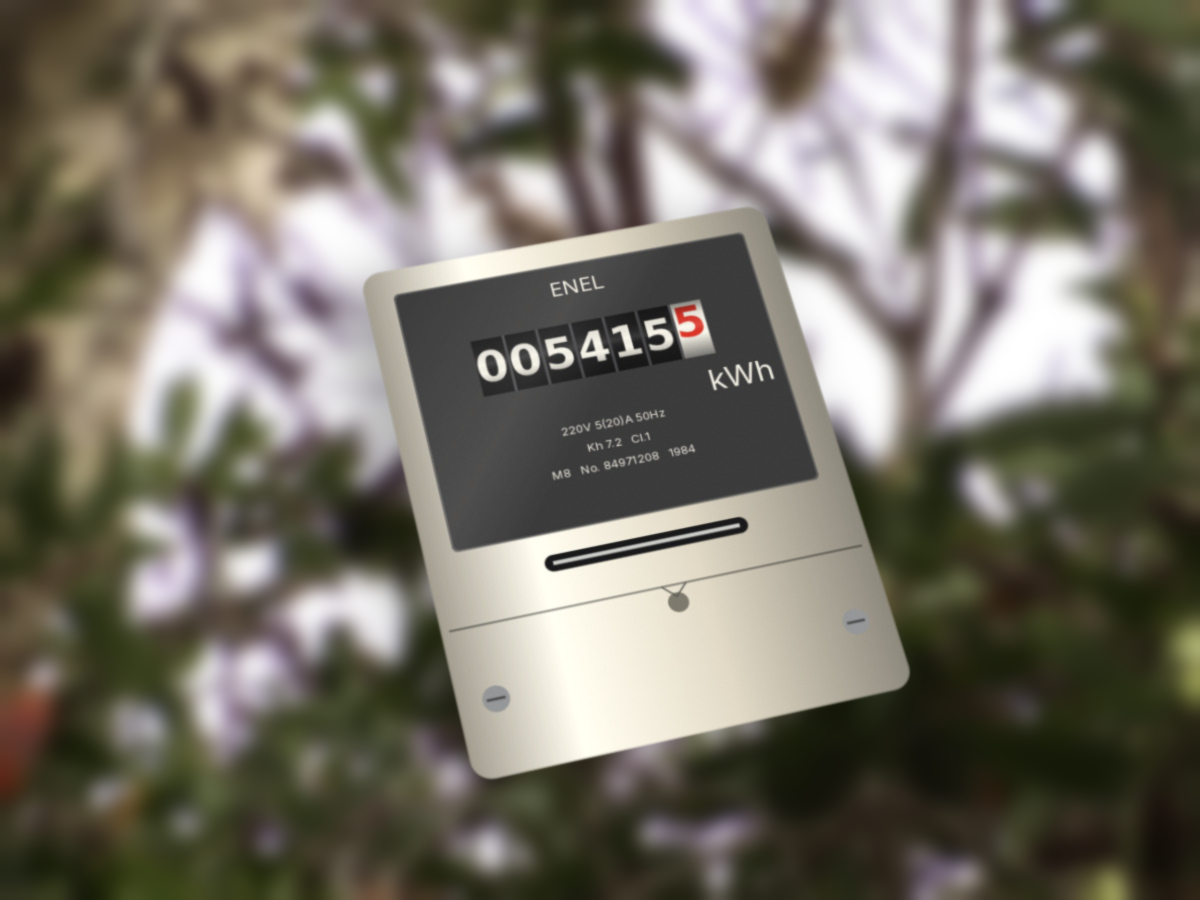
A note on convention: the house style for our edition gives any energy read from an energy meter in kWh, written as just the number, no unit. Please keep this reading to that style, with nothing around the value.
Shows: 5415.5
